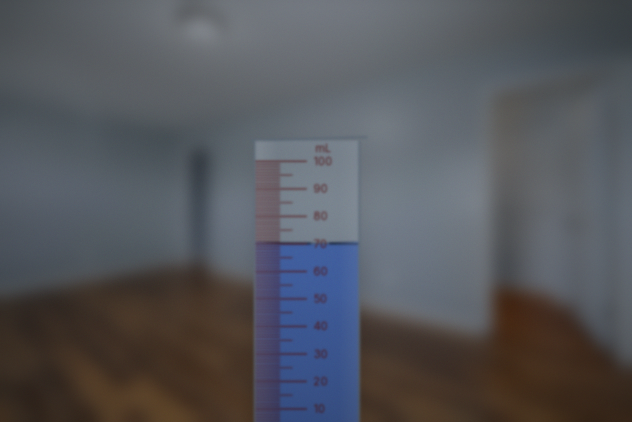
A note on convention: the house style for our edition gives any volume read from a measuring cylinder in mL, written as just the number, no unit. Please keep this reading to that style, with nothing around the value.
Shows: 70
